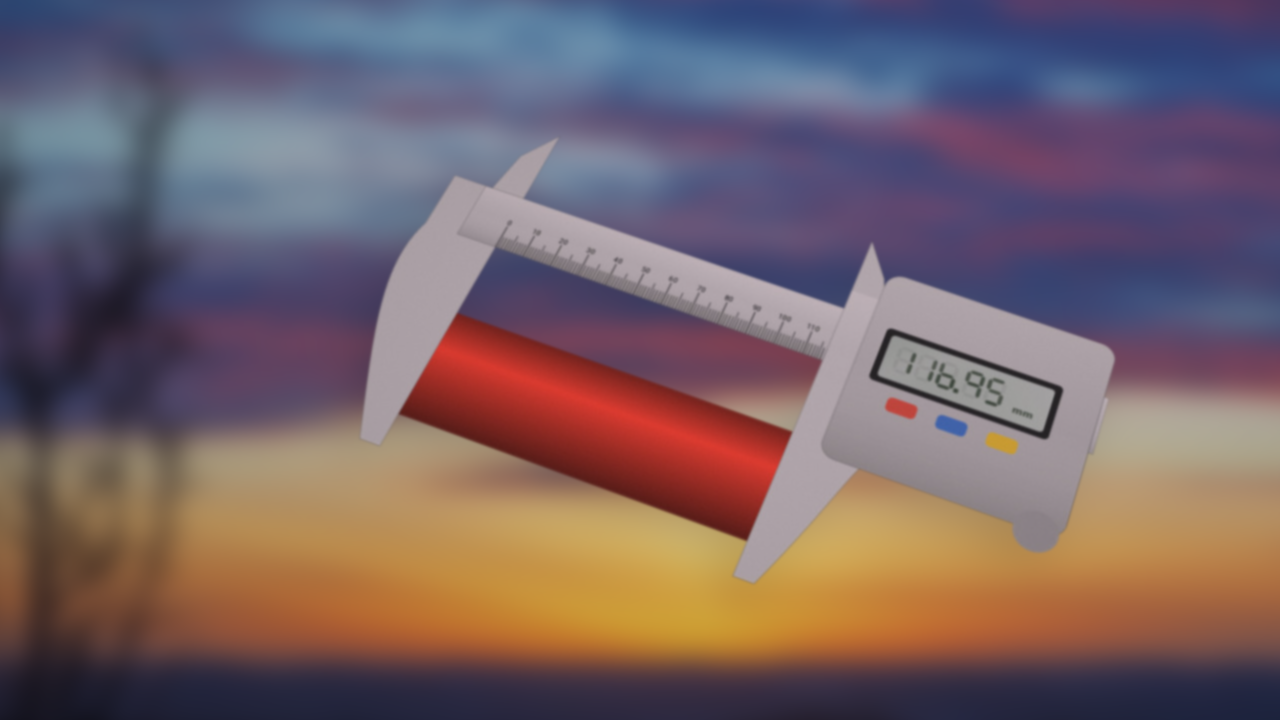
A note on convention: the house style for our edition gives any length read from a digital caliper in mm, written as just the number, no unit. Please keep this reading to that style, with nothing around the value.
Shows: 116.95
